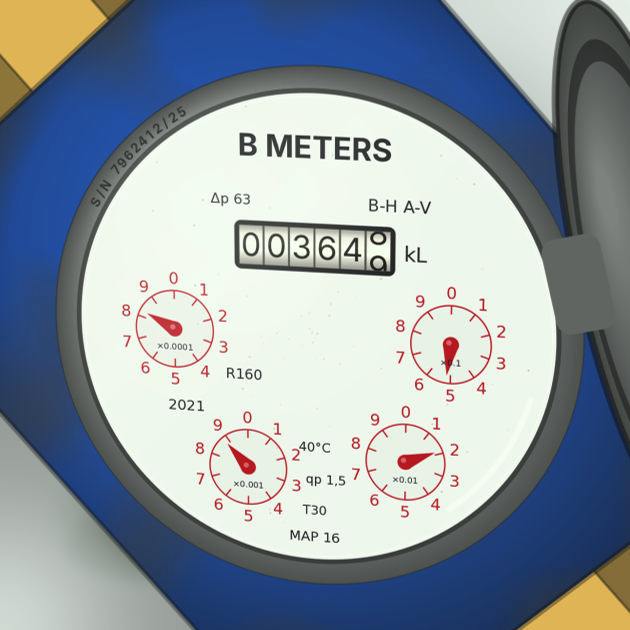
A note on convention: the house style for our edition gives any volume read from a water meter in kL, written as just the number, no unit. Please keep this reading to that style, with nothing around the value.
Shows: 3648.5188
